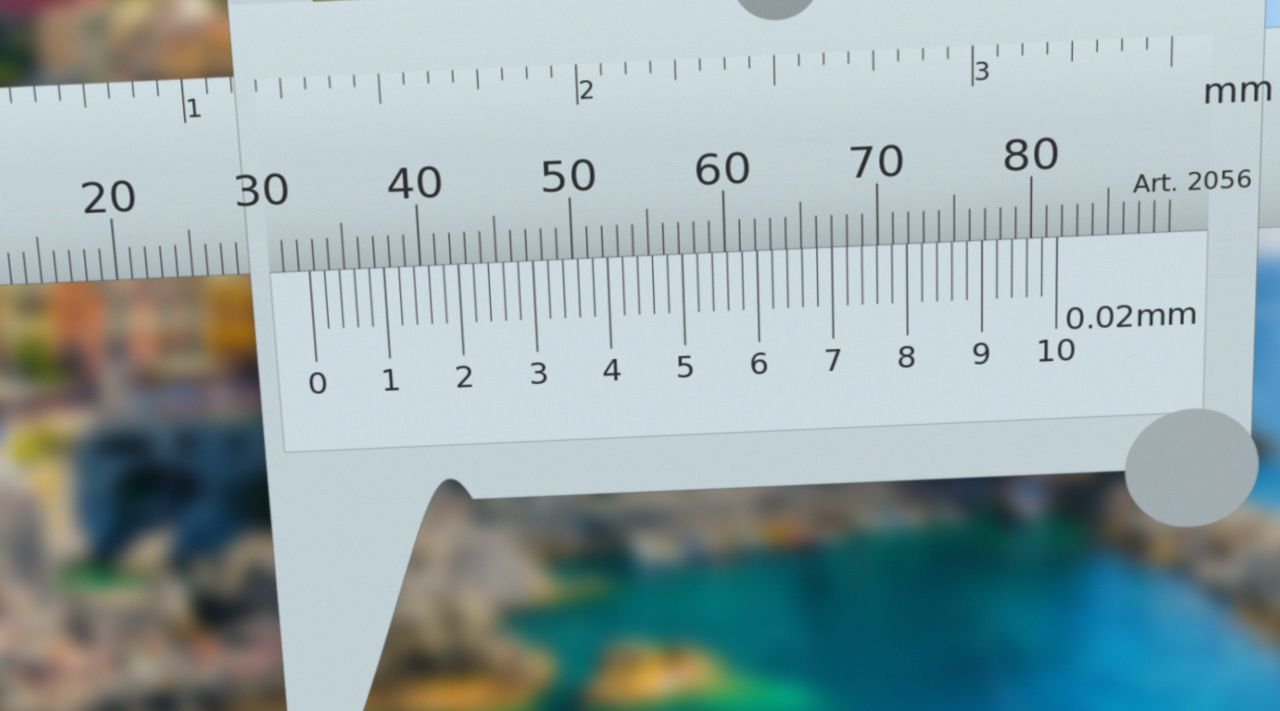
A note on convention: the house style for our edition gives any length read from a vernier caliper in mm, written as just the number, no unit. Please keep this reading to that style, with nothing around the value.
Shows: 32.7
